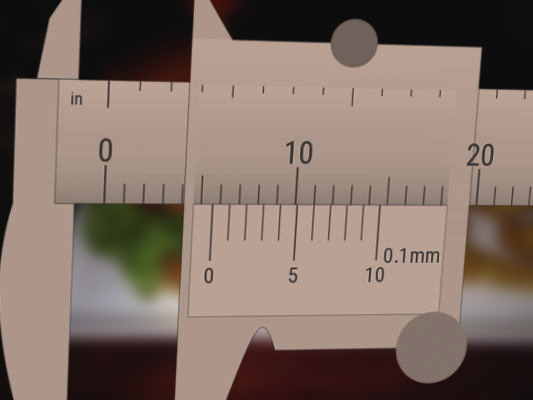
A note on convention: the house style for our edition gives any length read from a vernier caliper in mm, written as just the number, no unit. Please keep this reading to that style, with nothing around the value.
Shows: 5.6
